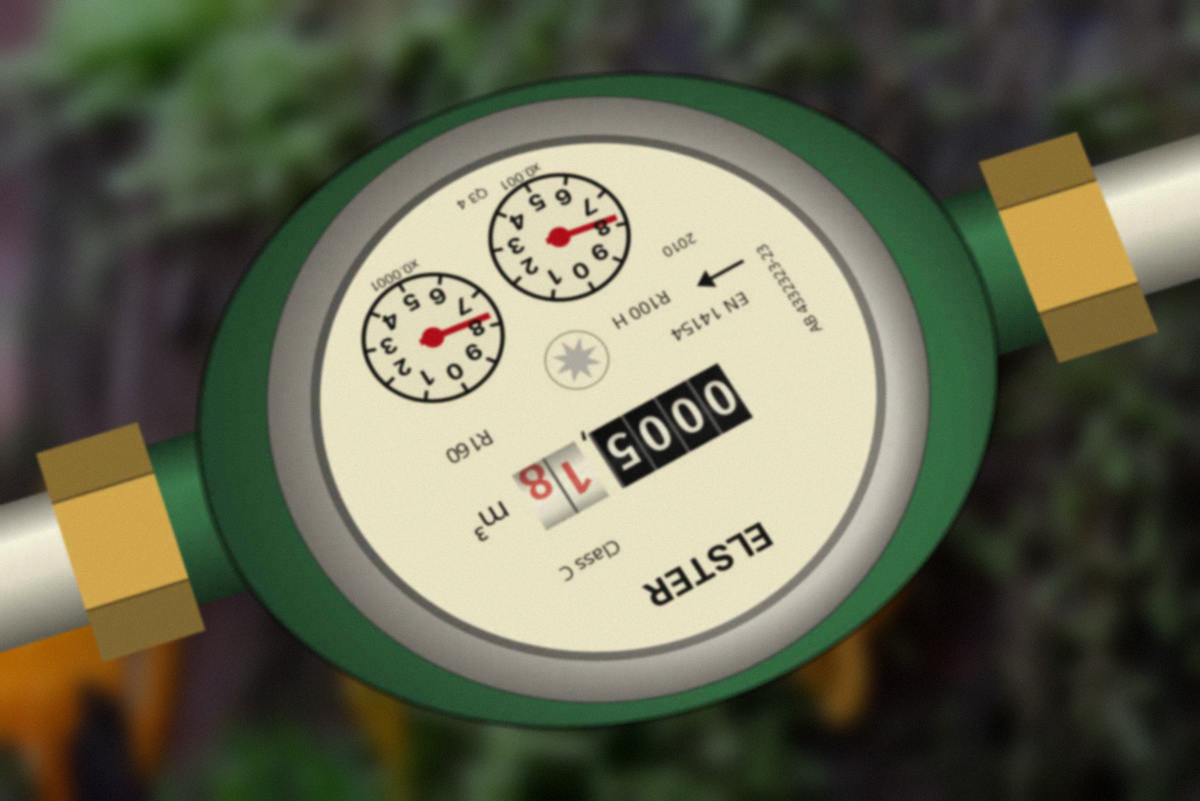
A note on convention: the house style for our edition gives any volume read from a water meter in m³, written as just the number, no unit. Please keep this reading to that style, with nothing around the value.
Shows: 5.1777
